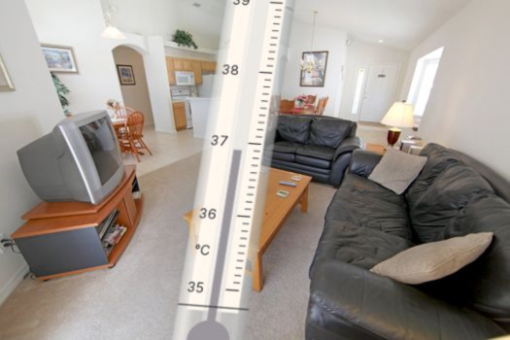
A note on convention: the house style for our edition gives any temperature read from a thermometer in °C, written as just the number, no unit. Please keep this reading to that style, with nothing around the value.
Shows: 36.9
